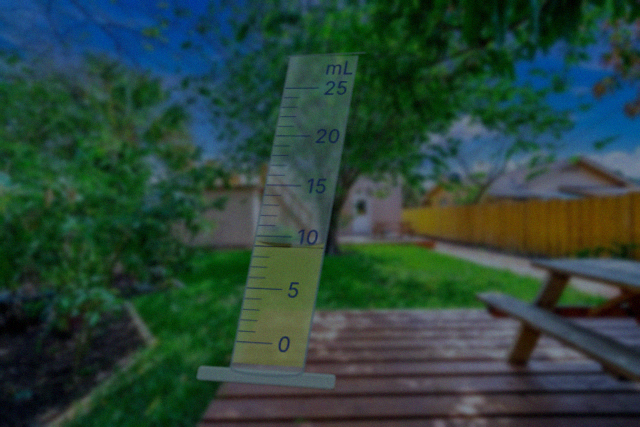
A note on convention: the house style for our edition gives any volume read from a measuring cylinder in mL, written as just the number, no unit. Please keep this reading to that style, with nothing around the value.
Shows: 9
